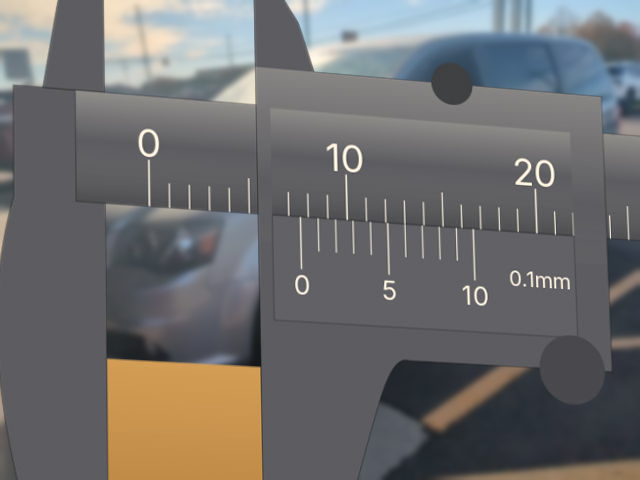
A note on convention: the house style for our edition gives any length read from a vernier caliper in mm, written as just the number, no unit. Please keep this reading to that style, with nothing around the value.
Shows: 7.6
